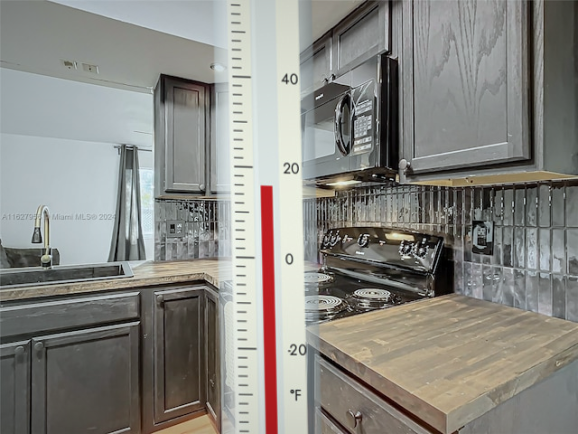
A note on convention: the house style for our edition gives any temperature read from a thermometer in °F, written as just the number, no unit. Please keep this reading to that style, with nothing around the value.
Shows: 16
